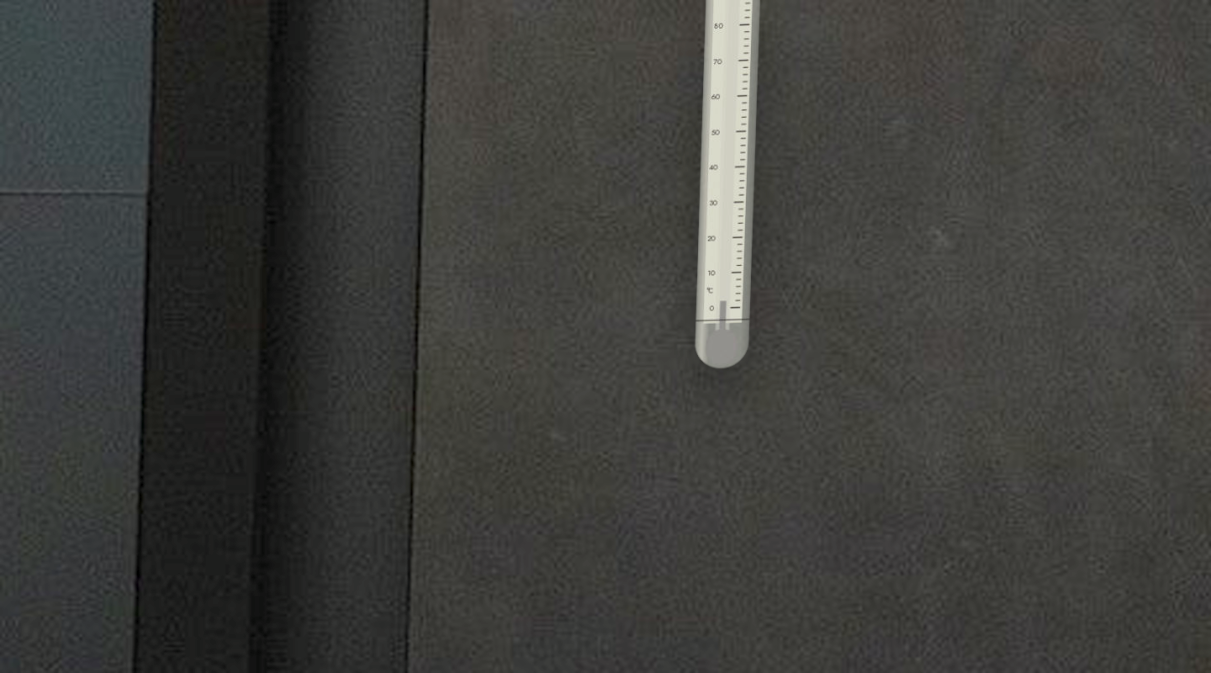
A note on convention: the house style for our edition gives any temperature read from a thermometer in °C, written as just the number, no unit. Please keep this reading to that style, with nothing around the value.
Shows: 2
